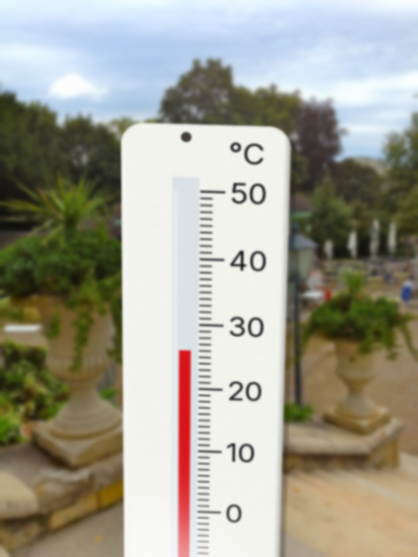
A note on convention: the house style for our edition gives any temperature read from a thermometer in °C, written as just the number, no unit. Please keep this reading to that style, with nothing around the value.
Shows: 26
